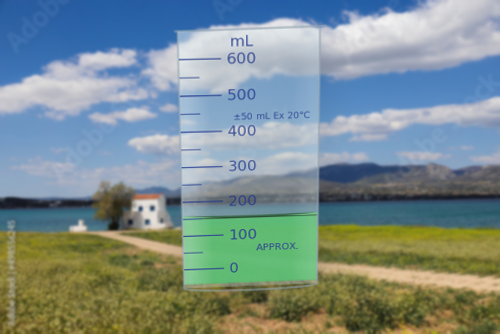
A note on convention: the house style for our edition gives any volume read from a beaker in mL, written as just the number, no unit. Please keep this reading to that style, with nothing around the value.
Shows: 150
